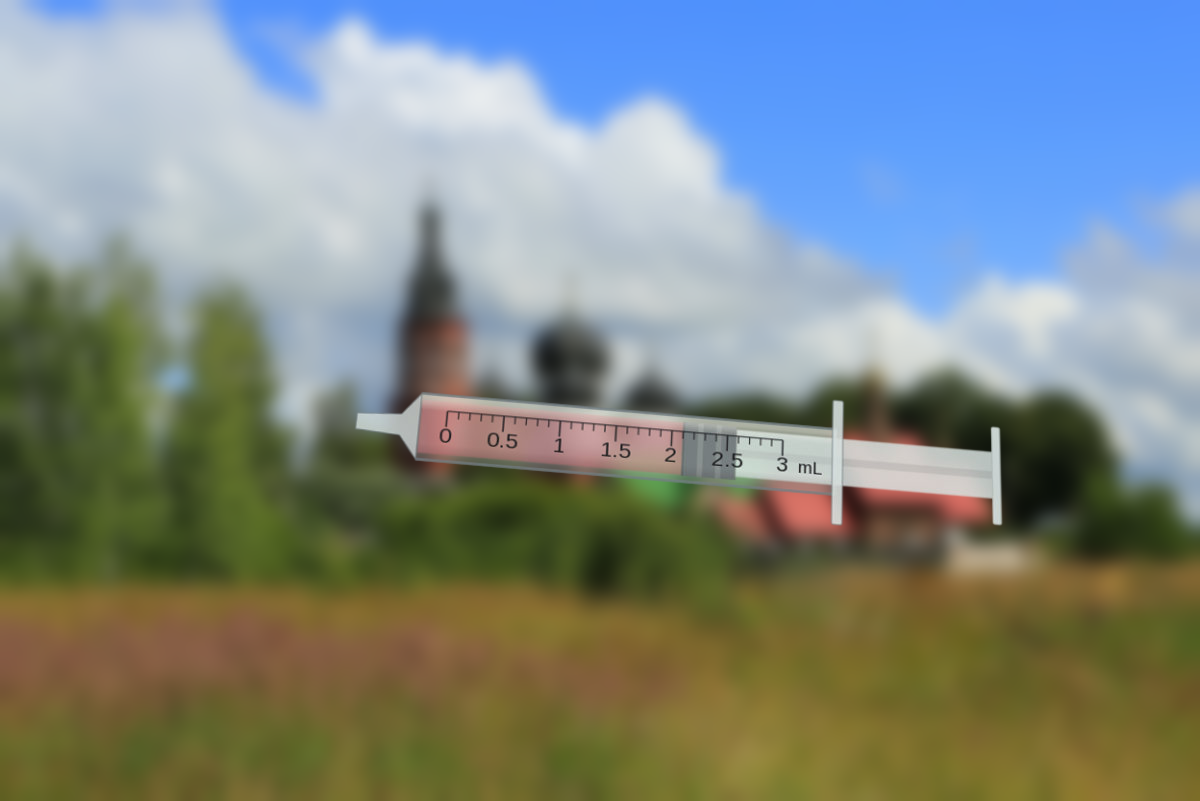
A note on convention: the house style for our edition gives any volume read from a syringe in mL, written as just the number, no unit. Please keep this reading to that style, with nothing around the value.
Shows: 2.1
